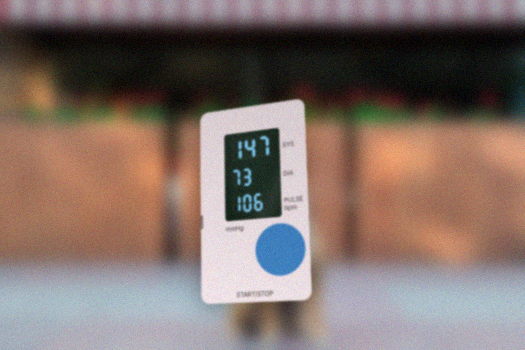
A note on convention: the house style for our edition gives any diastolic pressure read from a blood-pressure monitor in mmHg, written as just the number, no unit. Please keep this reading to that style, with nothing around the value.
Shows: 73
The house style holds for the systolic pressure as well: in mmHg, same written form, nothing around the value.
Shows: 147
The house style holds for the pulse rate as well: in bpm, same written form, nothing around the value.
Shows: 106
